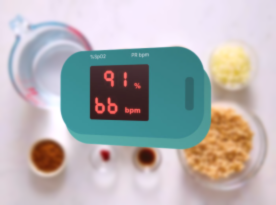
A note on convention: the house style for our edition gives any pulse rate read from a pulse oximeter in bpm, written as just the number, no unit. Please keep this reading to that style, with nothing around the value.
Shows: 66
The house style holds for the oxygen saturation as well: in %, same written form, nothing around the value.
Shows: 91
